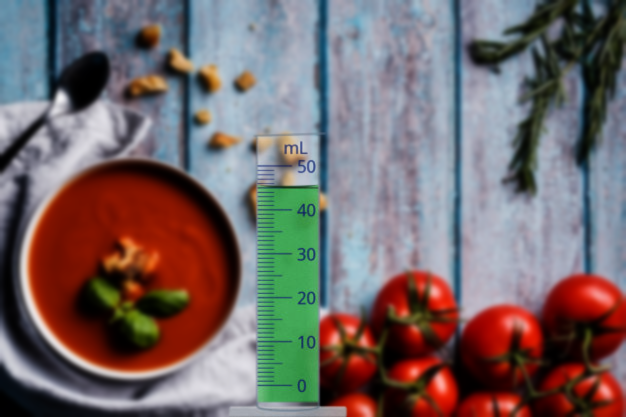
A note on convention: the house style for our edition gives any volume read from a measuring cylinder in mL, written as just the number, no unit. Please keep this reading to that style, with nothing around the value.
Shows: 45
